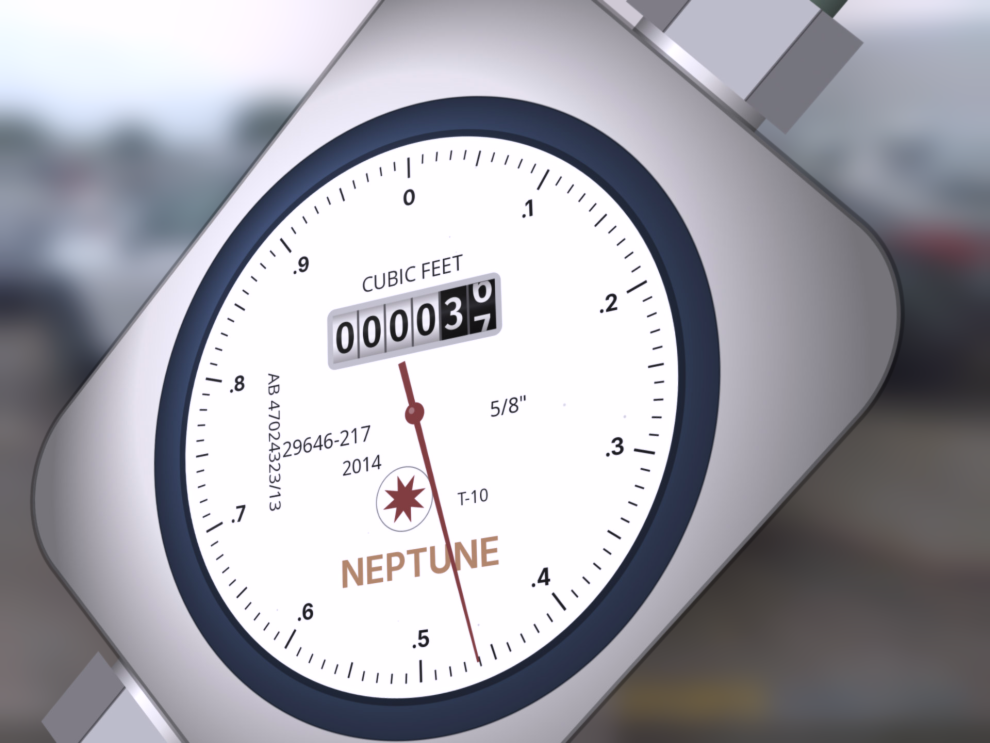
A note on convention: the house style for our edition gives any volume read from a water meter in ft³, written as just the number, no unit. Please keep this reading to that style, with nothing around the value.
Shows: 36.46
